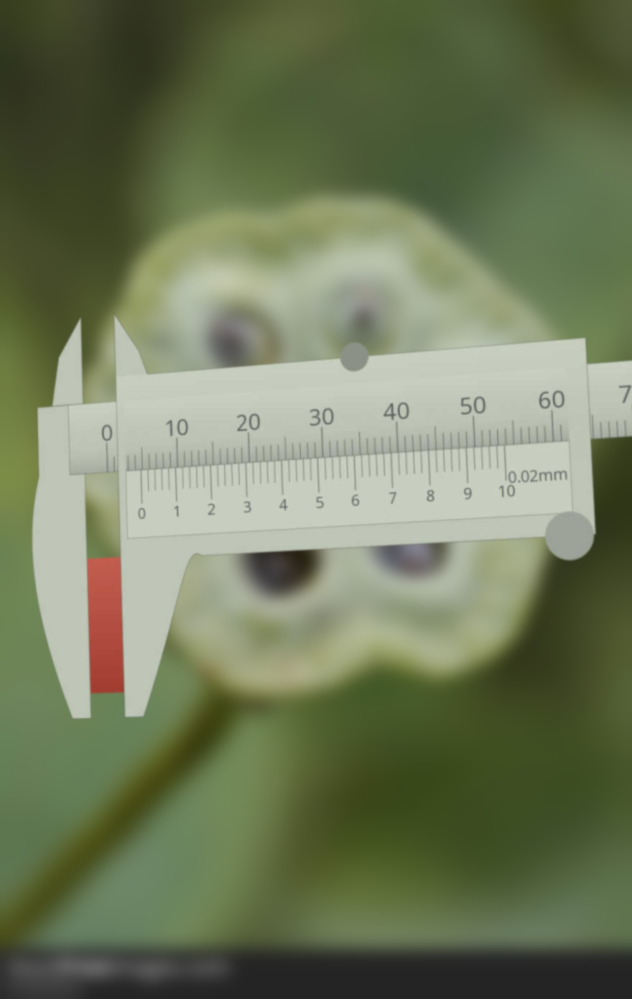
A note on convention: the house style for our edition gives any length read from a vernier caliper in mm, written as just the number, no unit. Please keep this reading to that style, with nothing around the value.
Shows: 4.8
